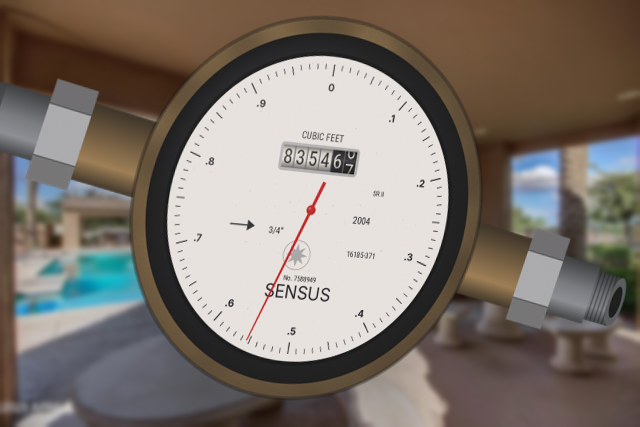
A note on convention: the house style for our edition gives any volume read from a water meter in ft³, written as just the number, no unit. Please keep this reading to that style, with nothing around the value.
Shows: 835466.55
